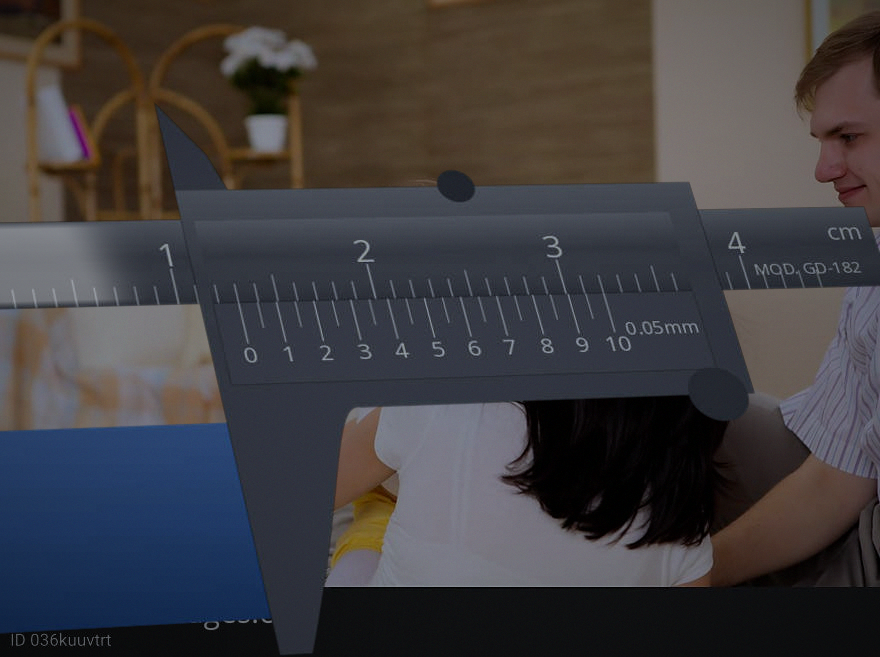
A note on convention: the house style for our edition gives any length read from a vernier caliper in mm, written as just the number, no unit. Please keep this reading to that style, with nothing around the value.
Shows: 13.0
